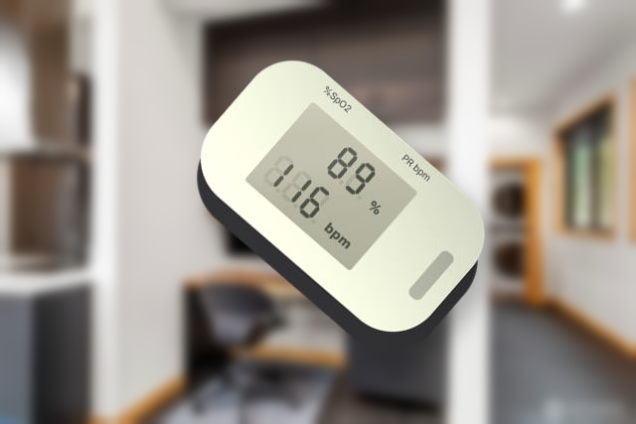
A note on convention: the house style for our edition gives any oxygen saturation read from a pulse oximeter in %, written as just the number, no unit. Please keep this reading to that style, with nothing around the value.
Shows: 89
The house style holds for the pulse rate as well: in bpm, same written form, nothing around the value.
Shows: 116
